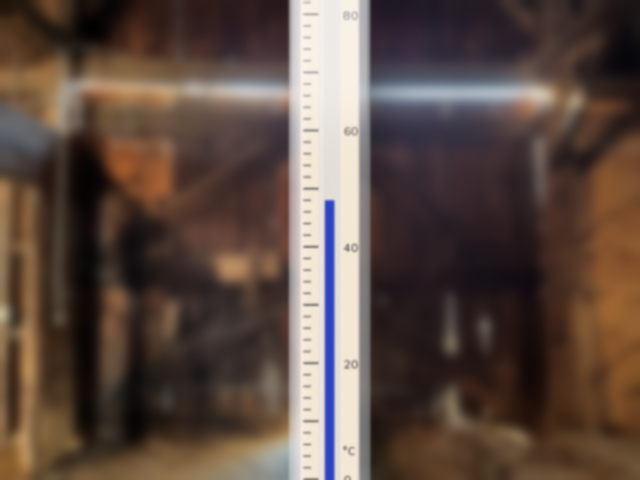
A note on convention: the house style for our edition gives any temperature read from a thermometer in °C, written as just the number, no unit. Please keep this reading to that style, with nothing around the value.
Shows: 48
